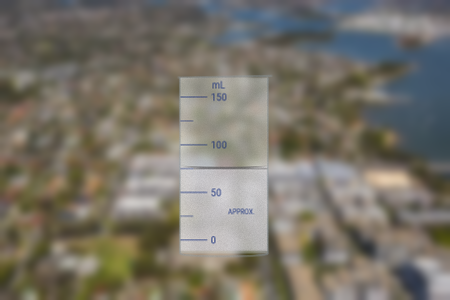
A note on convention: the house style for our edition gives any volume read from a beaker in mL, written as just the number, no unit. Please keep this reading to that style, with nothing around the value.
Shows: 75
